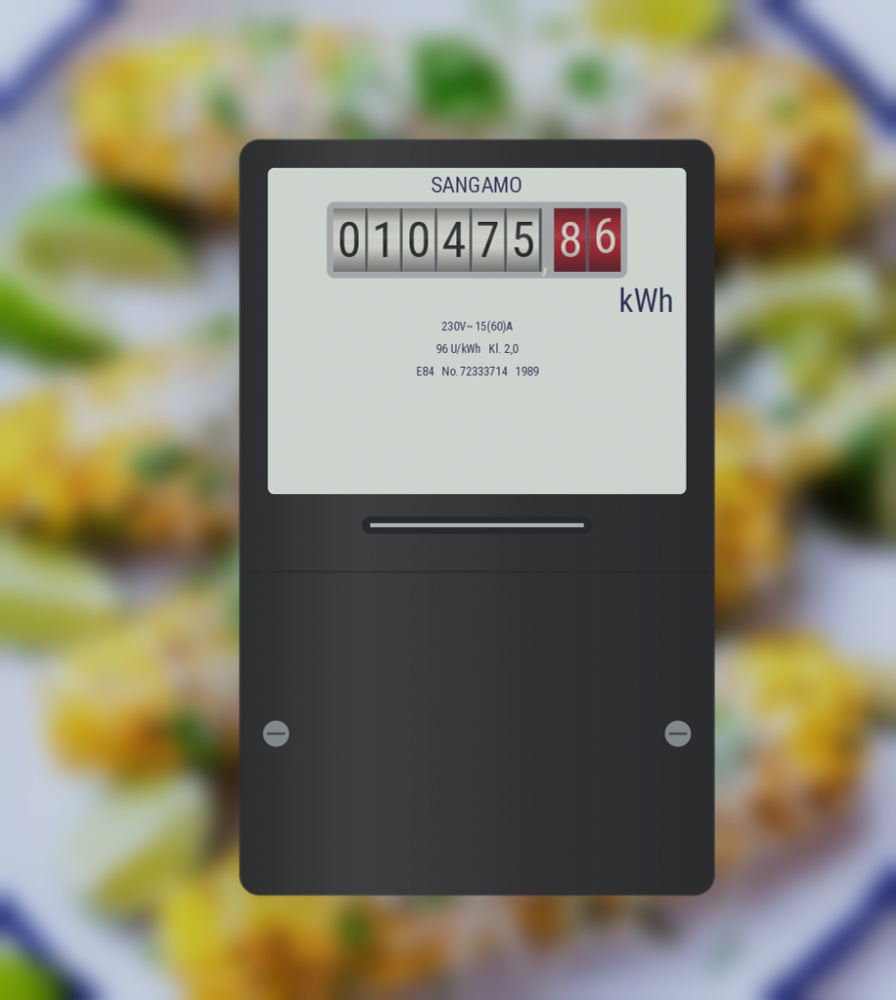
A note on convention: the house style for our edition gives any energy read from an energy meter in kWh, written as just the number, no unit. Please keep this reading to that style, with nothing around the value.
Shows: 10475.86
